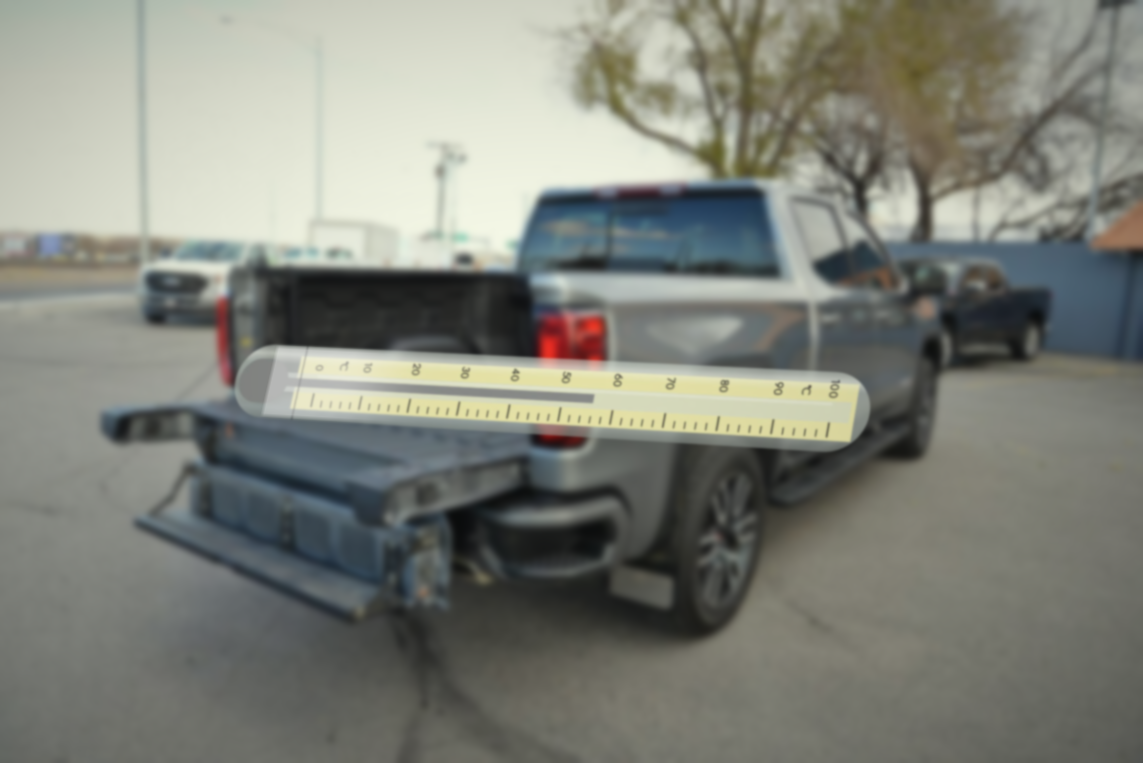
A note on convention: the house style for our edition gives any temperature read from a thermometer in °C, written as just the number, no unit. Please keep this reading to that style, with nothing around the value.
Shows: 56
